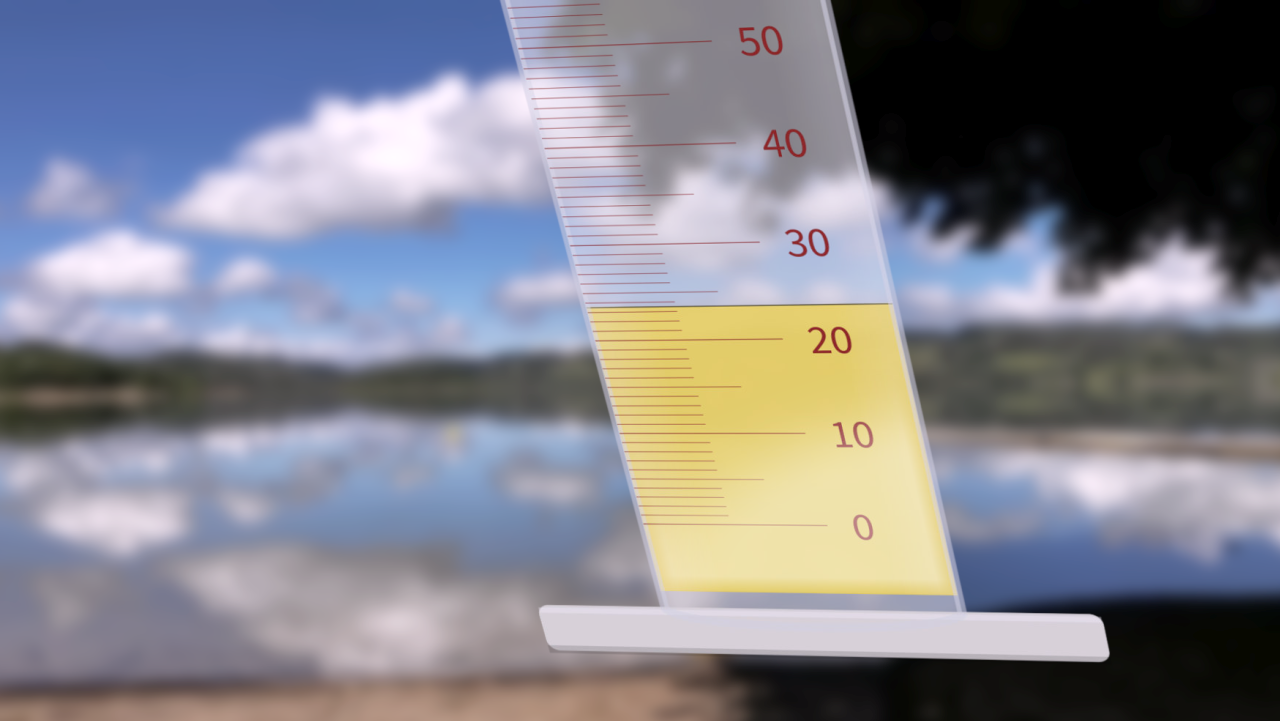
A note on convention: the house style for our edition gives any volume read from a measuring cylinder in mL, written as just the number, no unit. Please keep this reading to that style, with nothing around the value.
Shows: 23.5
